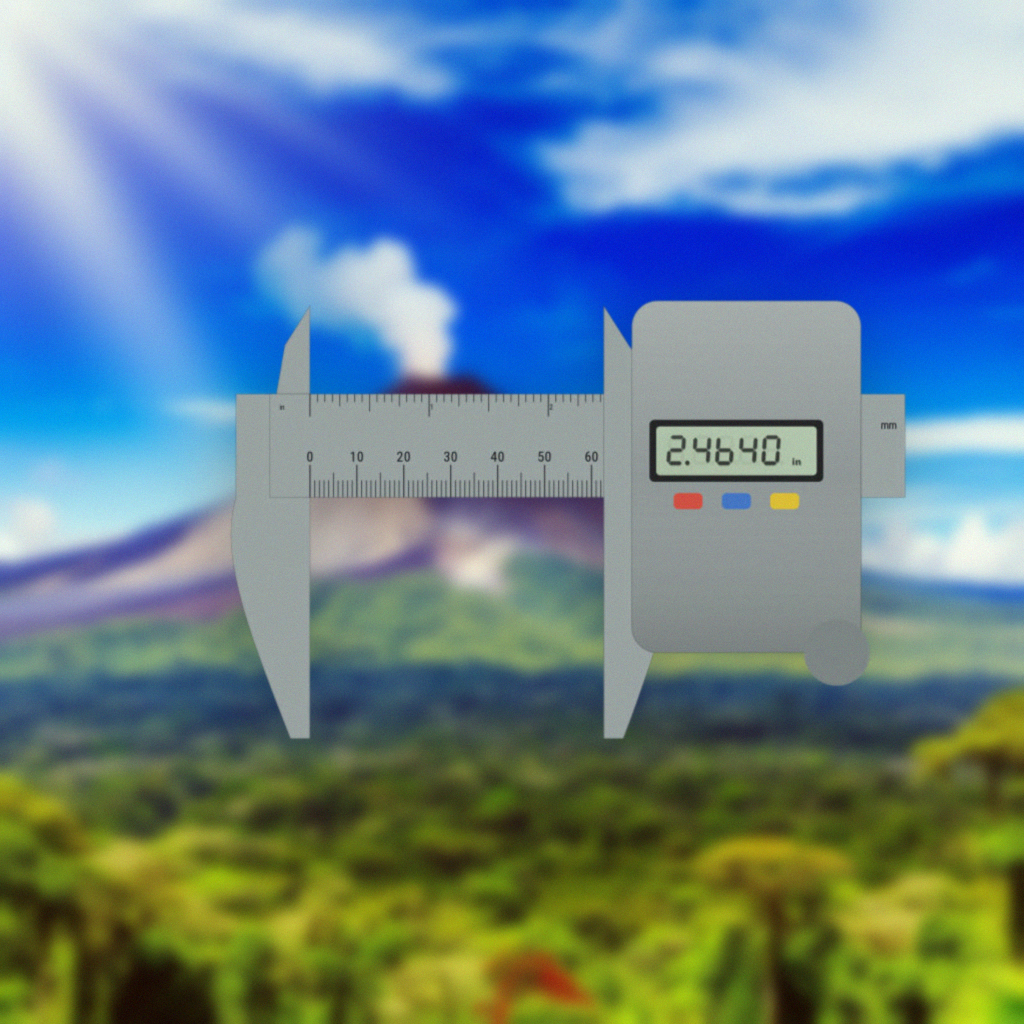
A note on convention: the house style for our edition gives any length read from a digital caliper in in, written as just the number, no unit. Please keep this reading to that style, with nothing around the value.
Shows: 2.4640
